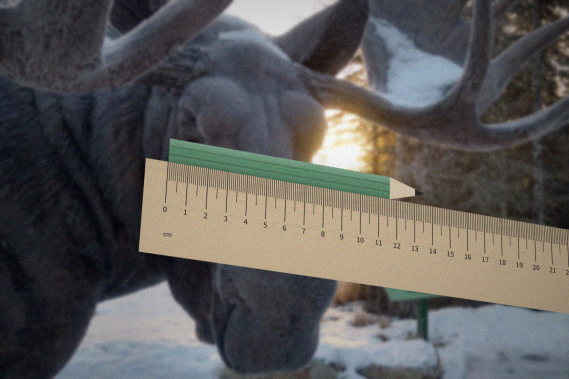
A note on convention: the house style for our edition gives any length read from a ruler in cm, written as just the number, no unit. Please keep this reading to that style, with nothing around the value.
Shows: 13.5
